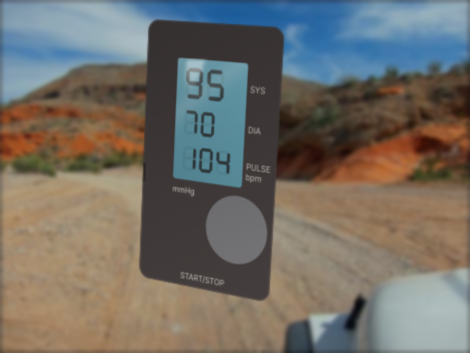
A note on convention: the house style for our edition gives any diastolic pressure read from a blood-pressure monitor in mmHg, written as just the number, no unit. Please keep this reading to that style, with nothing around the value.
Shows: 70
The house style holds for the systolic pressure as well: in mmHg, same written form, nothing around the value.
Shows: 95
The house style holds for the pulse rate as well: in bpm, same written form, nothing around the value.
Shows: 104
